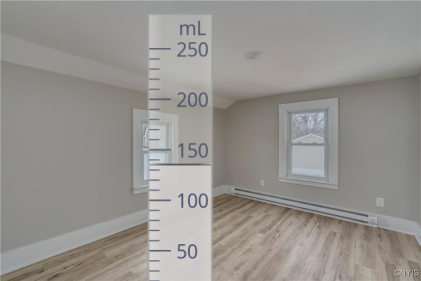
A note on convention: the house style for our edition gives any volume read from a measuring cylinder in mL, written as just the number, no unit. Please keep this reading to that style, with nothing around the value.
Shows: 135
